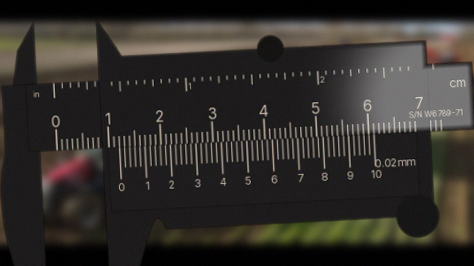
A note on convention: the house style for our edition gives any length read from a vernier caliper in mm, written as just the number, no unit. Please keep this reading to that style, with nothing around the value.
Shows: 12.0
